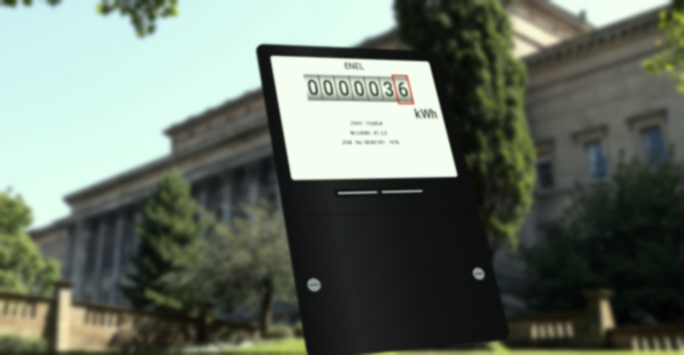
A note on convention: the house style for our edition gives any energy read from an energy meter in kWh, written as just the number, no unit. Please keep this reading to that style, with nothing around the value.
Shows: 3.6
